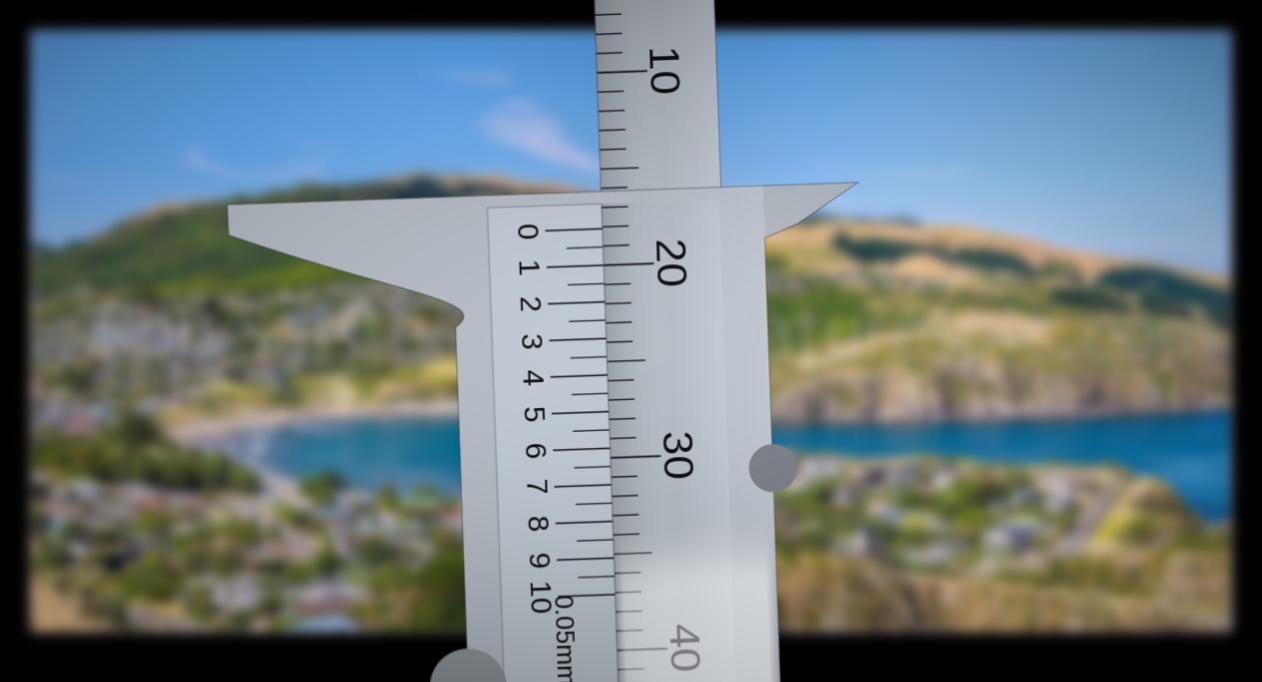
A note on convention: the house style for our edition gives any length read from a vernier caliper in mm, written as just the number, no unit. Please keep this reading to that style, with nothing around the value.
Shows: 18.1
